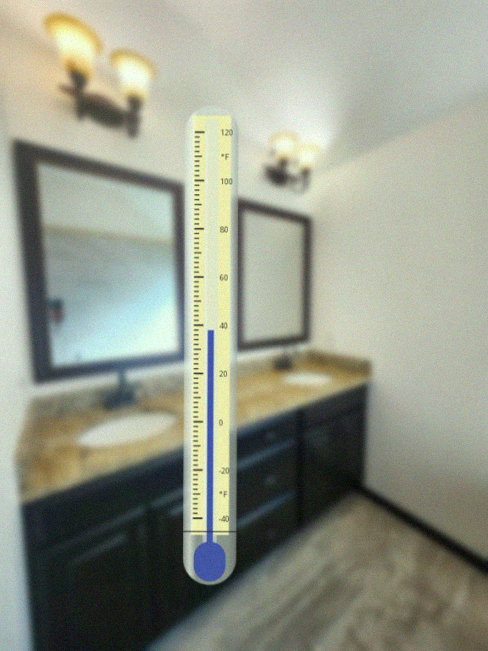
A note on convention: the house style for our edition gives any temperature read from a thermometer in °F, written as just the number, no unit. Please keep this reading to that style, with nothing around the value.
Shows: 38
